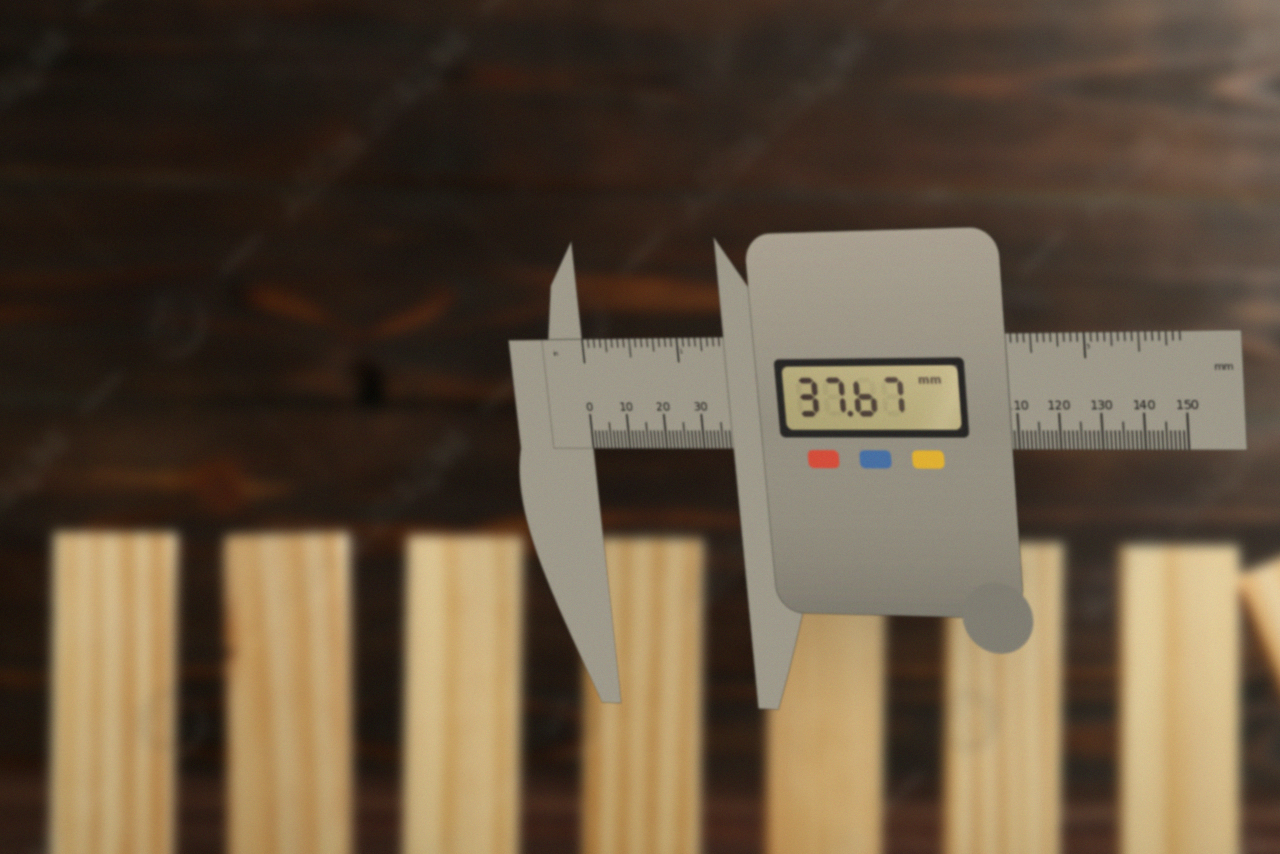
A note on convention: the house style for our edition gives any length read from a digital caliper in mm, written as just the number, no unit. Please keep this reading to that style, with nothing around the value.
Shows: 37.67
